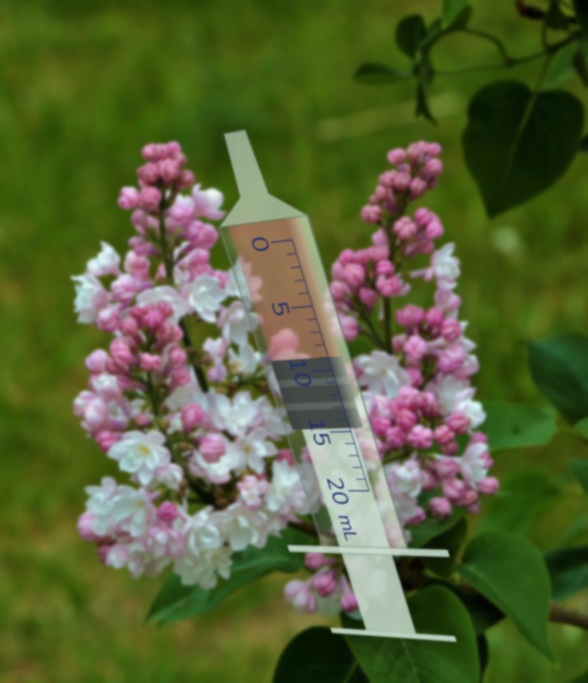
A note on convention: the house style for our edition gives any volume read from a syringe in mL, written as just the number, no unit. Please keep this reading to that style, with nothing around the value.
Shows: 9
